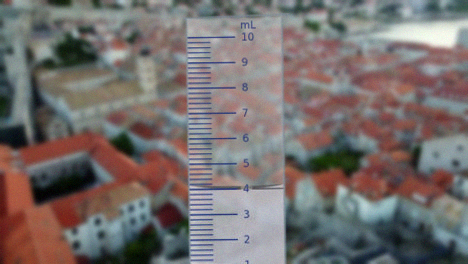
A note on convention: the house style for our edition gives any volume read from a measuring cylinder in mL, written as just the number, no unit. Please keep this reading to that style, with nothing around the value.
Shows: 4
